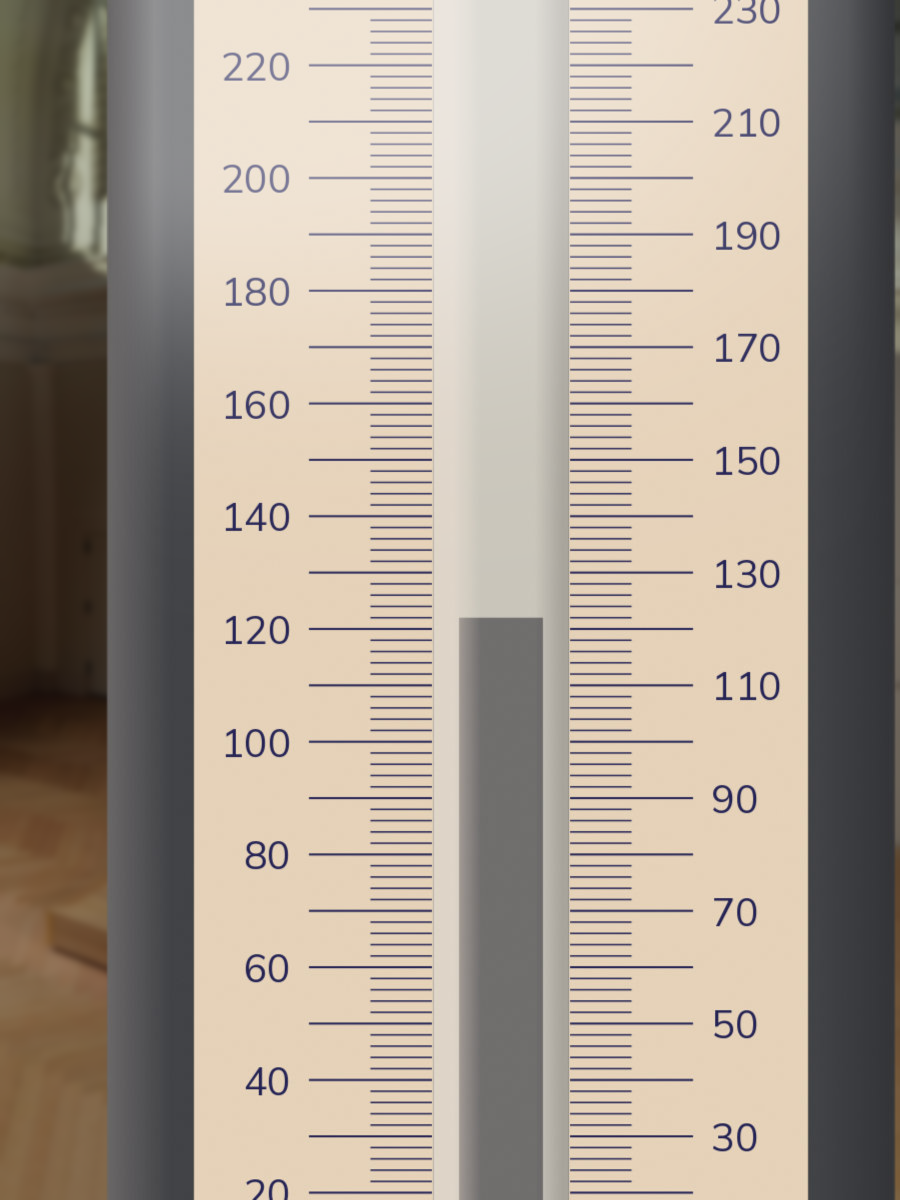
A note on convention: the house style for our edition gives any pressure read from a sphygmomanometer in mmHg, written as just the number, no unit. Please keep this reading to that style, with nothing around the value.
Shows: 122
